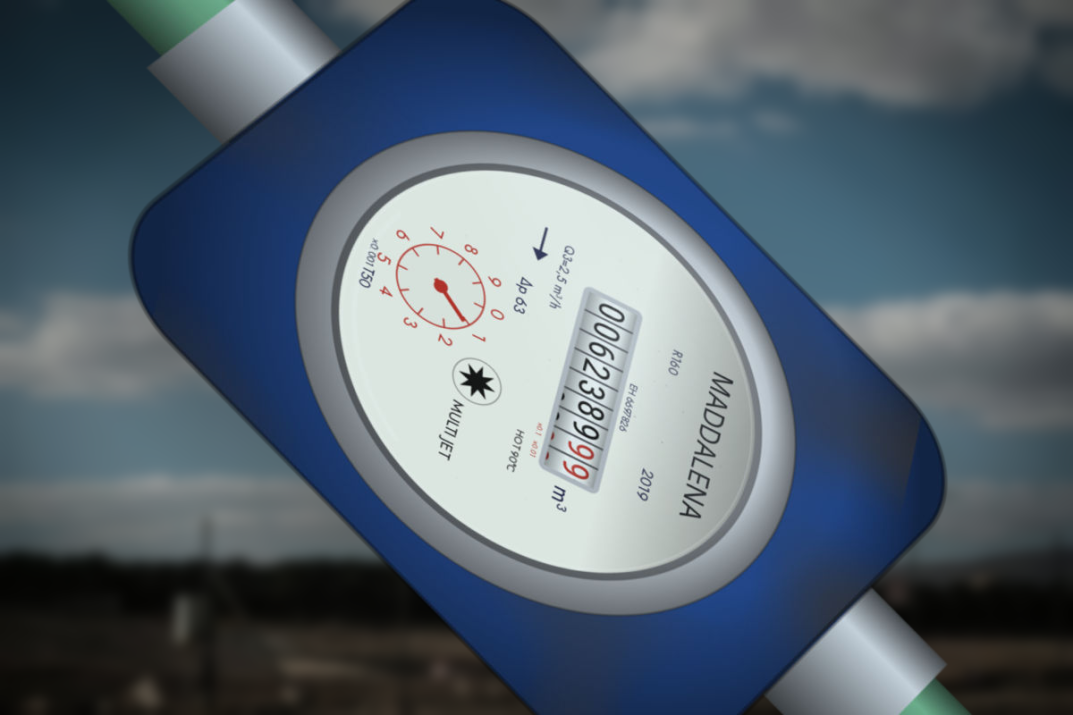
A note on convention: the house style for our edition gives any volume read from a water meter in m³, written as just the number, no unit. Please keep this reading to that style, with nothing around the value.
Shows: 62389.991
